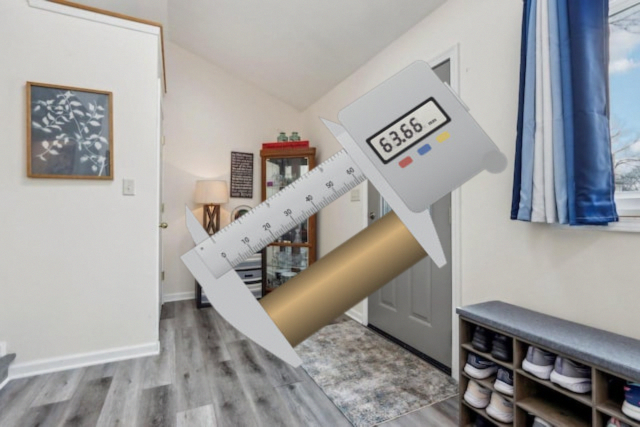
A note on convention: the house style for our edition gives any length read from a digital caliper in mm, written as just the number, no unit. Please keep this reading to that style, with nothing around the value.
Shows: 63.66
